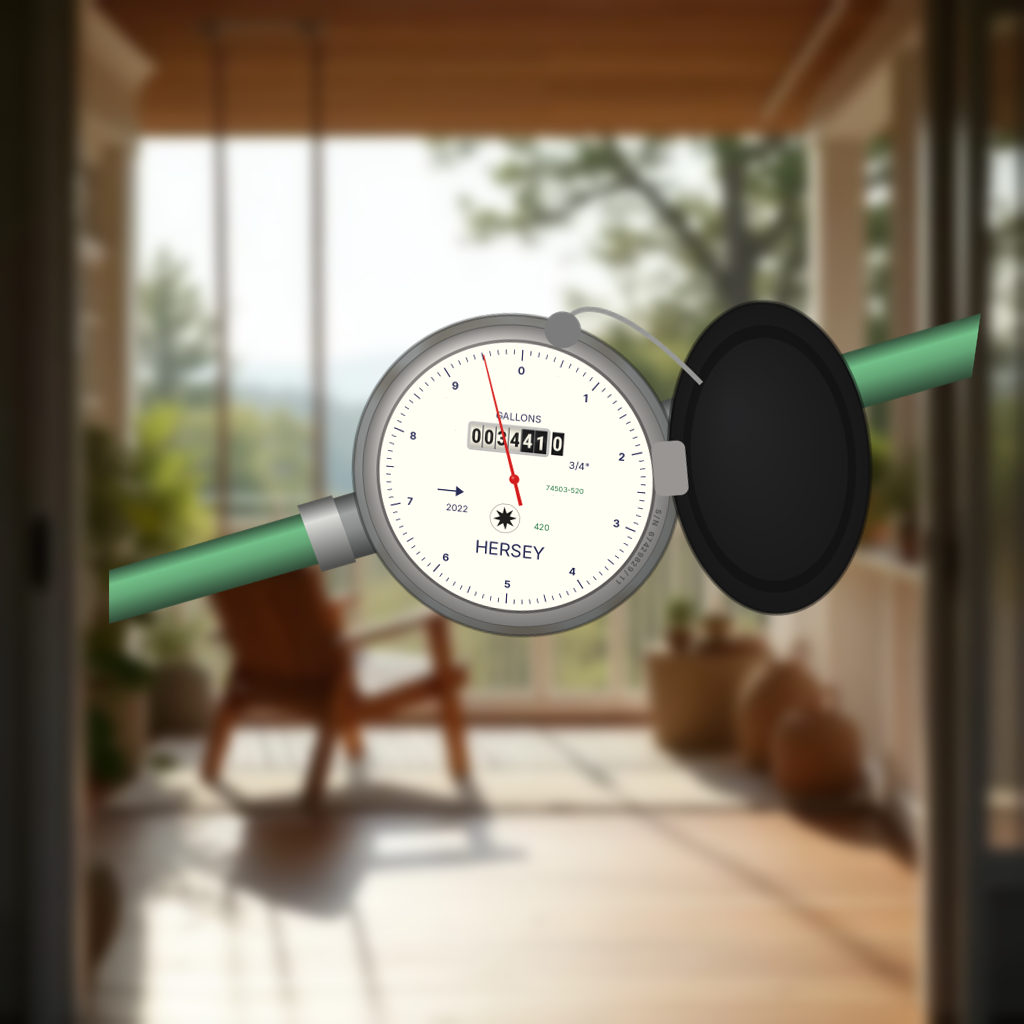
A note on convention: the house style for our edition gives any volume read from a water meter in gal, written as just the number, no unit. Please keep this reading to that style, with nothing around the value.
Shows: 34409.5
